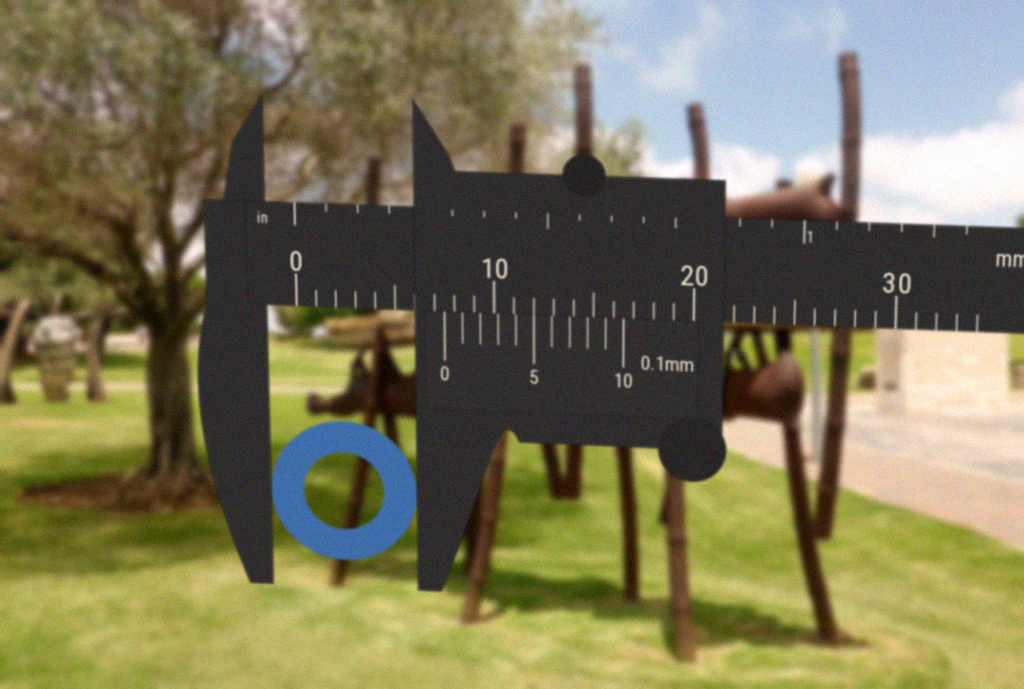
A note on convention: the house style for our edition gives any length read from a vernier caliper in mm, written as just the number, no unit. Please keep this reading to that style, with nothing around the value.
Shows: 7.5
